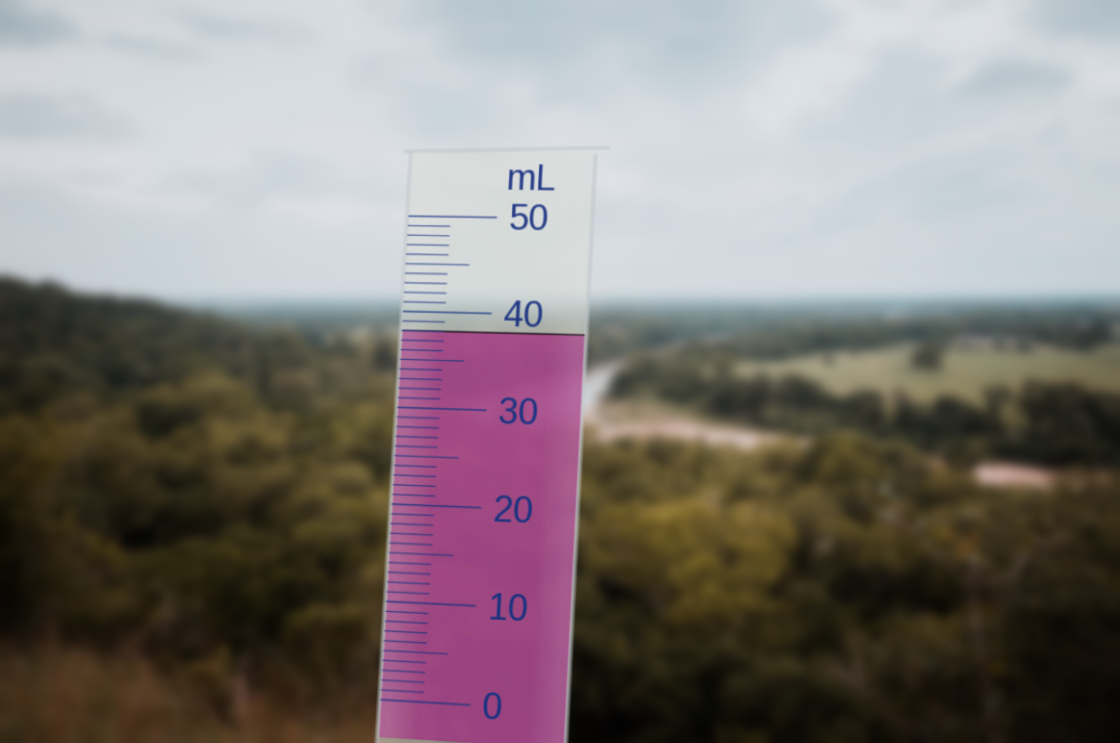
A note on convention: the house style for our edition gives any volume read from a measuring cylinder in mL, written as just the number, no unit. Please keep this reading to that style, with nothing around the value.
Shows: 38
